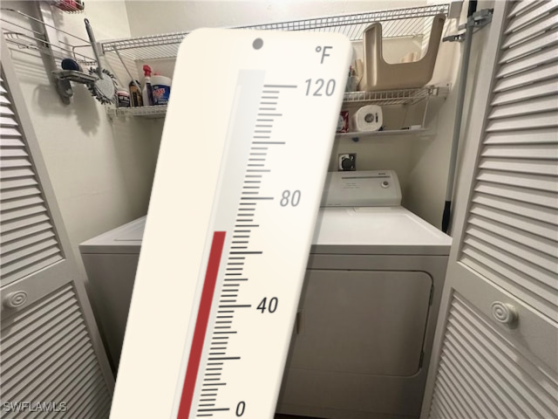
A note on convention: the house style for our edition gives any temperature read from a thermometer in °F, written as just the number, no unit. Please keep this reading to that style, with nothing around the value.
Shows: 68
